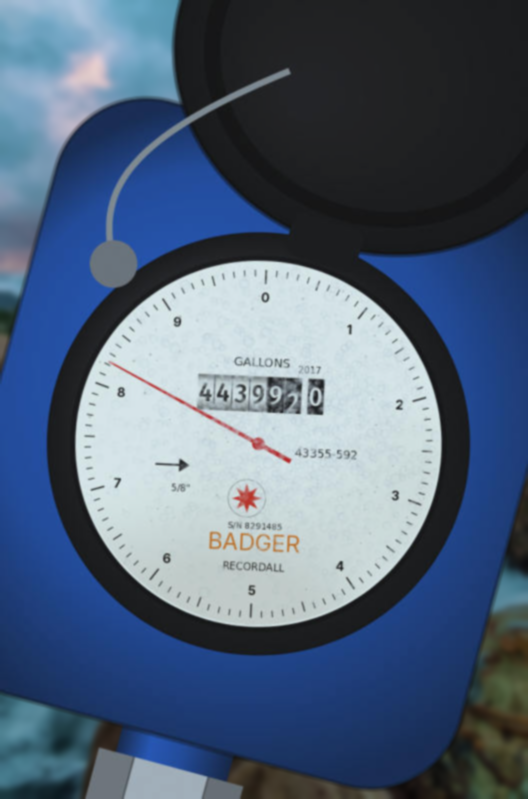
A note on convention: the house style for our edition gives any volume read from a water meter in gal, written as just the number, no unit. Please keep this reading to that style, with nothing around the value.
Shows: 4439918.2
